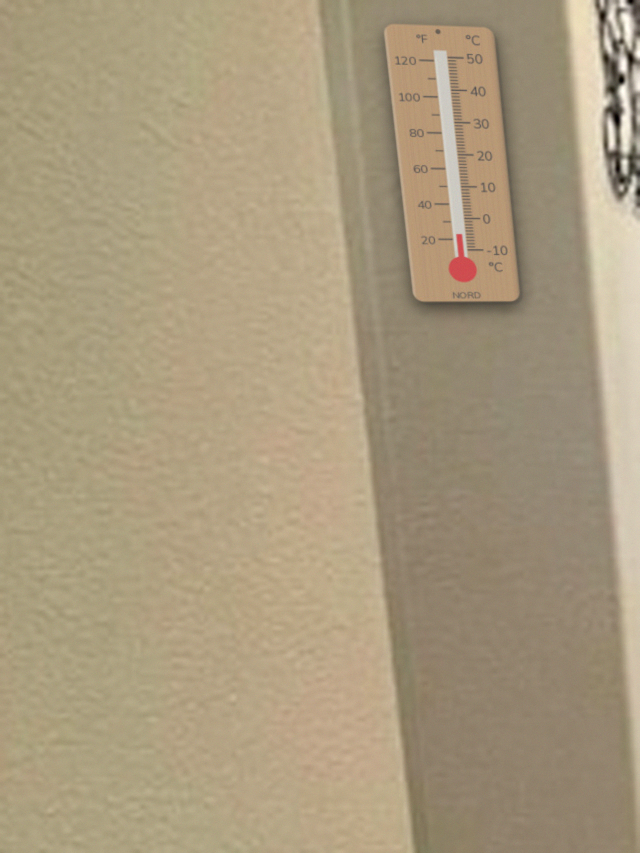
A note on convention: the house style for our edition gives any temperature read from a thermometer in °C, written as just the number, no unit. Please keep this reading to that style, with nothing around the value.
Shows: -5
